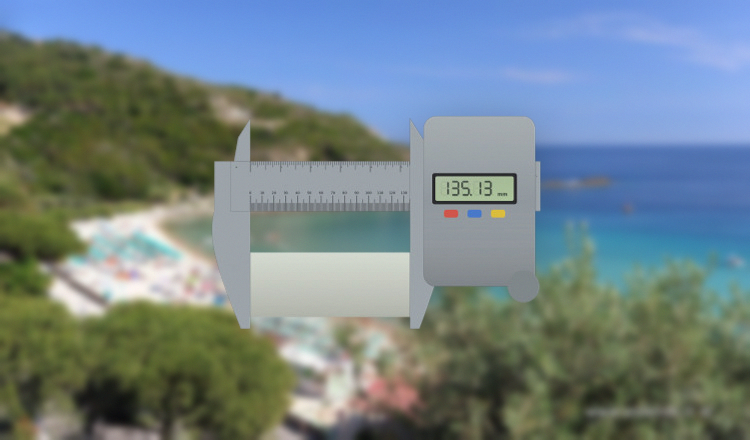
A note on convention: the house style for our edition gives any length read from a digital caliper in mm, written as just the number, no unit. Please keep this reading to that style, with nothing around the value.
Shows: 135.13
